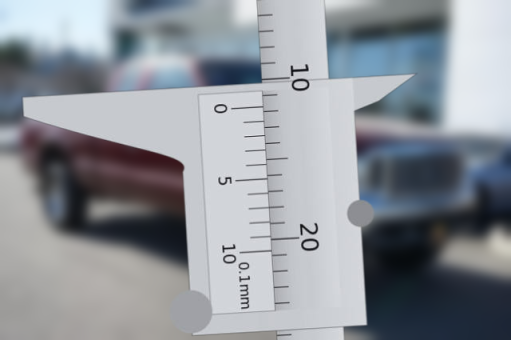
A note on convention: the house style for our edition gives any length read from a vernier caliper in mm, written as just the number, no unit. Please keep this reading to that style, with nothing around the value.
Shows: 11.7
